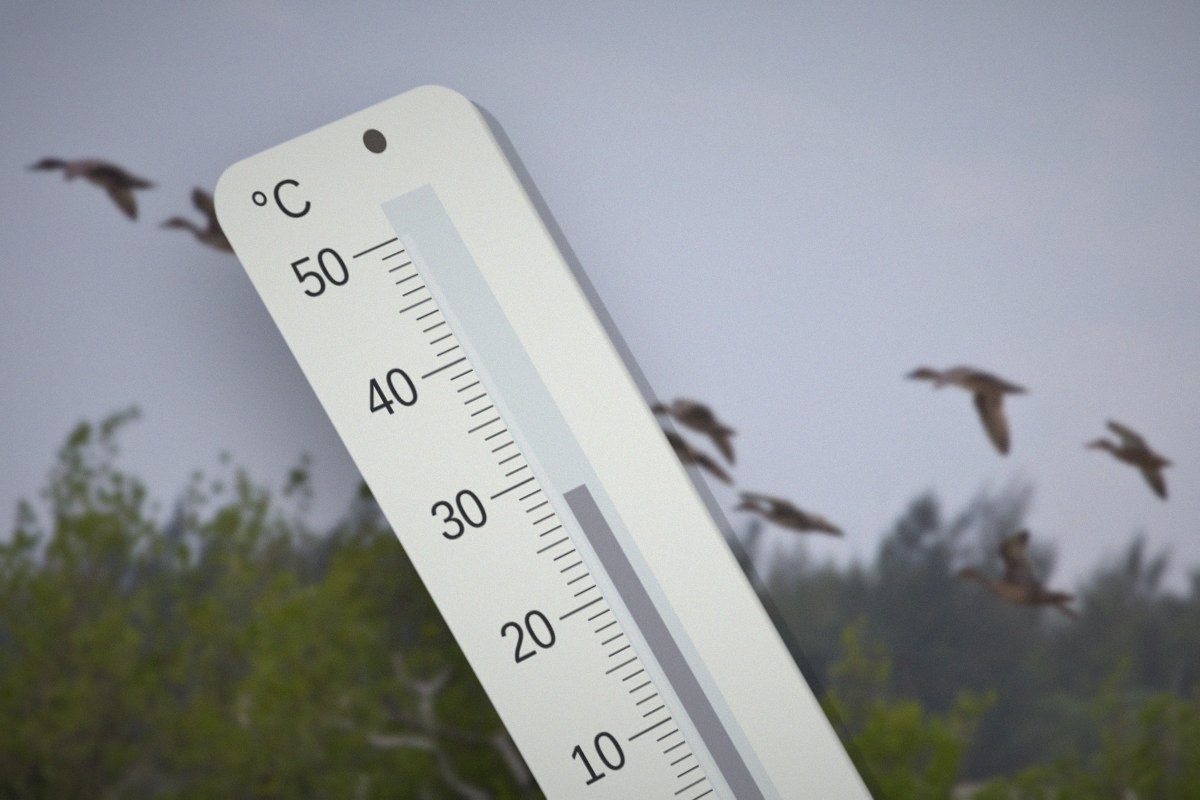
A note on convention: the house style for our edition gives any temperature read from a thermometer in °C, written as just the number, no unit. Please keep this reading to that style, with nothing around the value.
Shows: 28
